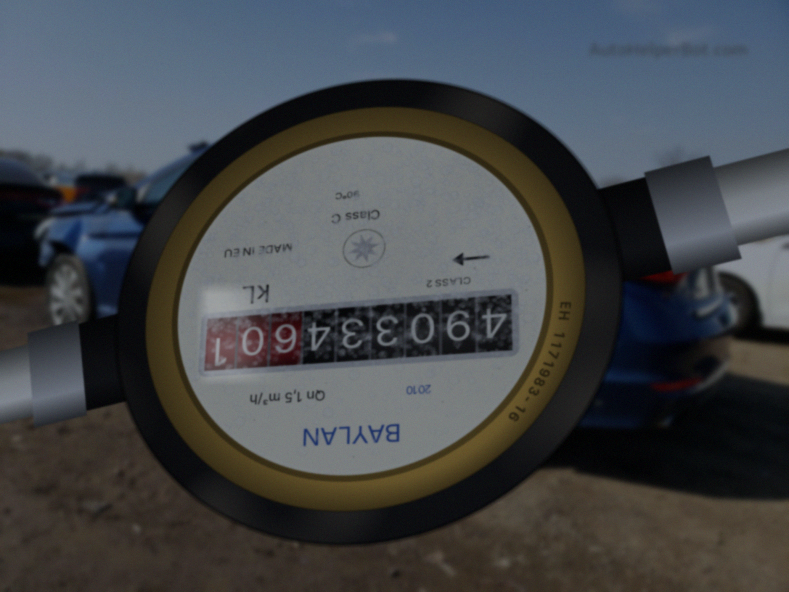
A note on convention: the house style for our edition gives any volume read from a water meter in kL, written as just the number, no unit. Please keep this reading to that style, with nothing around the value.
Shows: 490334.601
